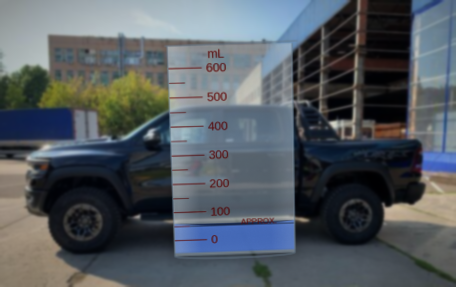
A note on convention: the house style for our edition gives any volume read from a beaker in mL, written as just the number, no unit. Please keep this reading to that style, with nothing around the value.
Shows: 50
